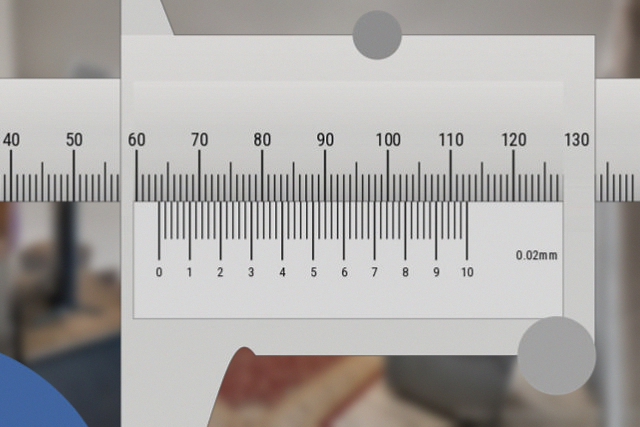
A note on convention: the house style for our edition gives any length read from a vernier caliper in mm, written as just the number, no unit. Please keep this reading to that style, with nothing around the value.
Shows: 63.6
